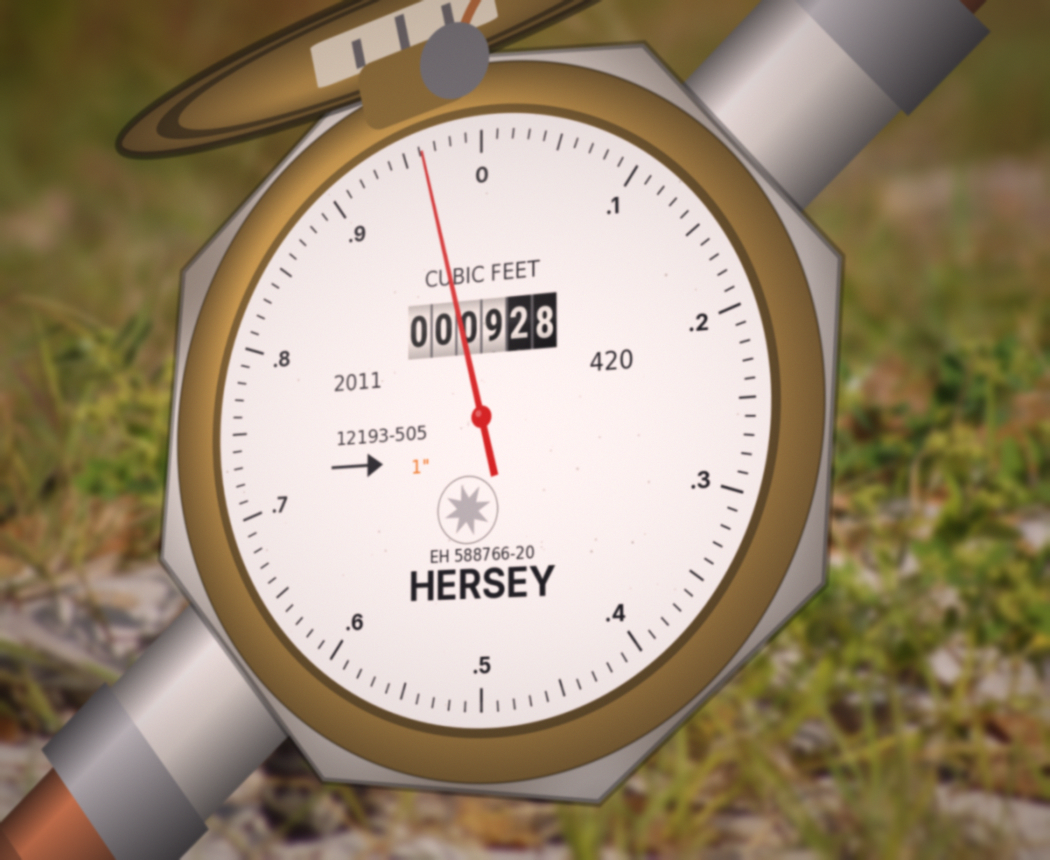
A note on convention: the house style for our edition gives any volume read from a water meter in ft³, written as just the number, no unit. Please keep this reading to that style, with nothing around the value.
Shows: 927.96
